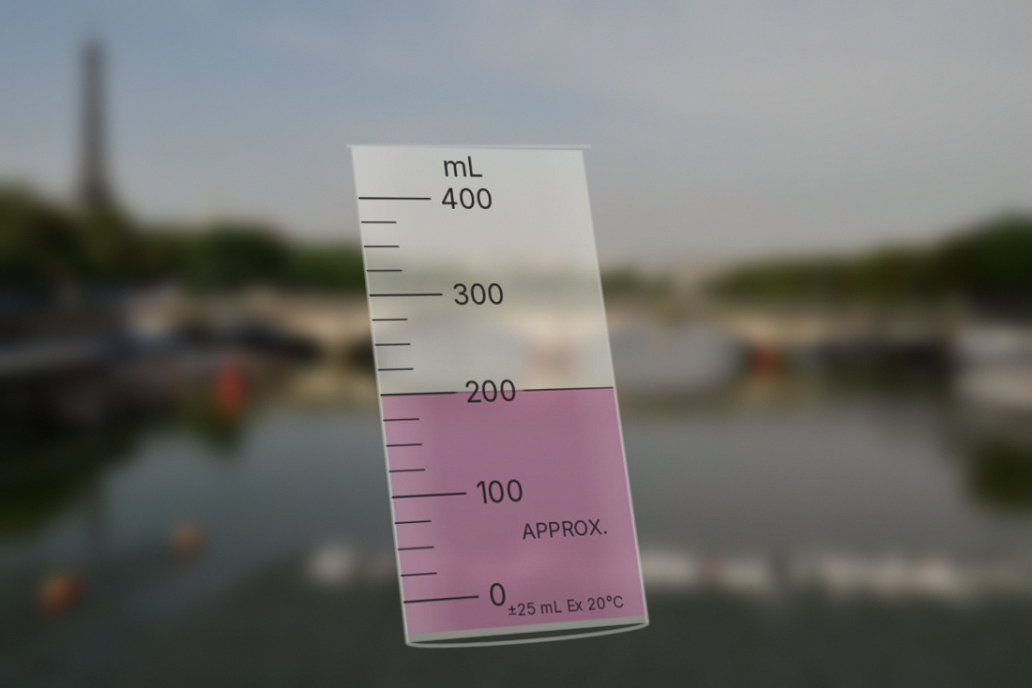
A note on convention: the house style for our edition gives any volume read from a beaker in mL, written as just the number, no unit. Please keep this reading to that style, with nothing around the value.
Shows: 200
